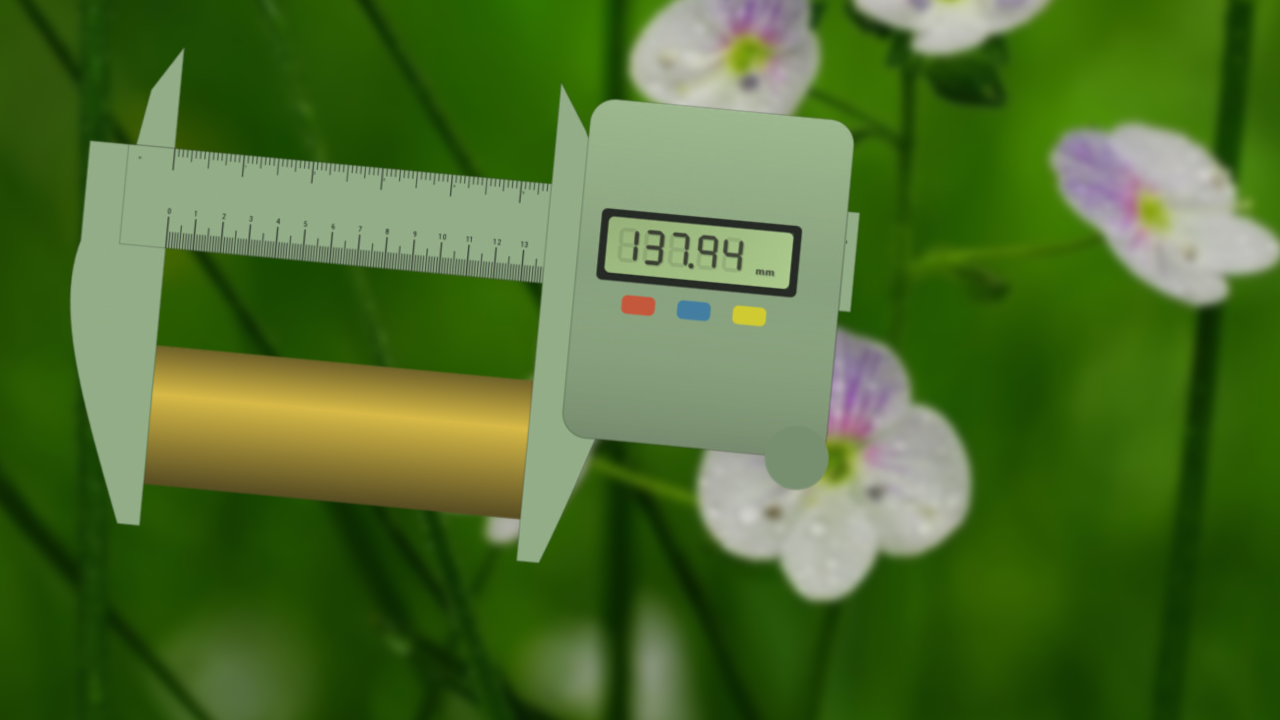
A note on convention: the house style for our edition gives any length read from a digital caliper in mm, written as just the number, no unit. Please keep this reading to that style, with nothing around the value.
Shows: 137.94
